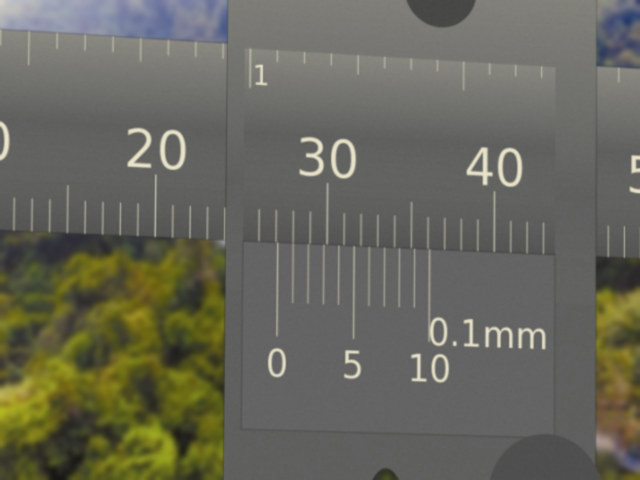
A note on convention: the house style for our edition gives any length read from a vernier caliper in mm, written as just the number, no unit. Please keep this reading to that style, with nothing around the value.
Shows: 27.1
